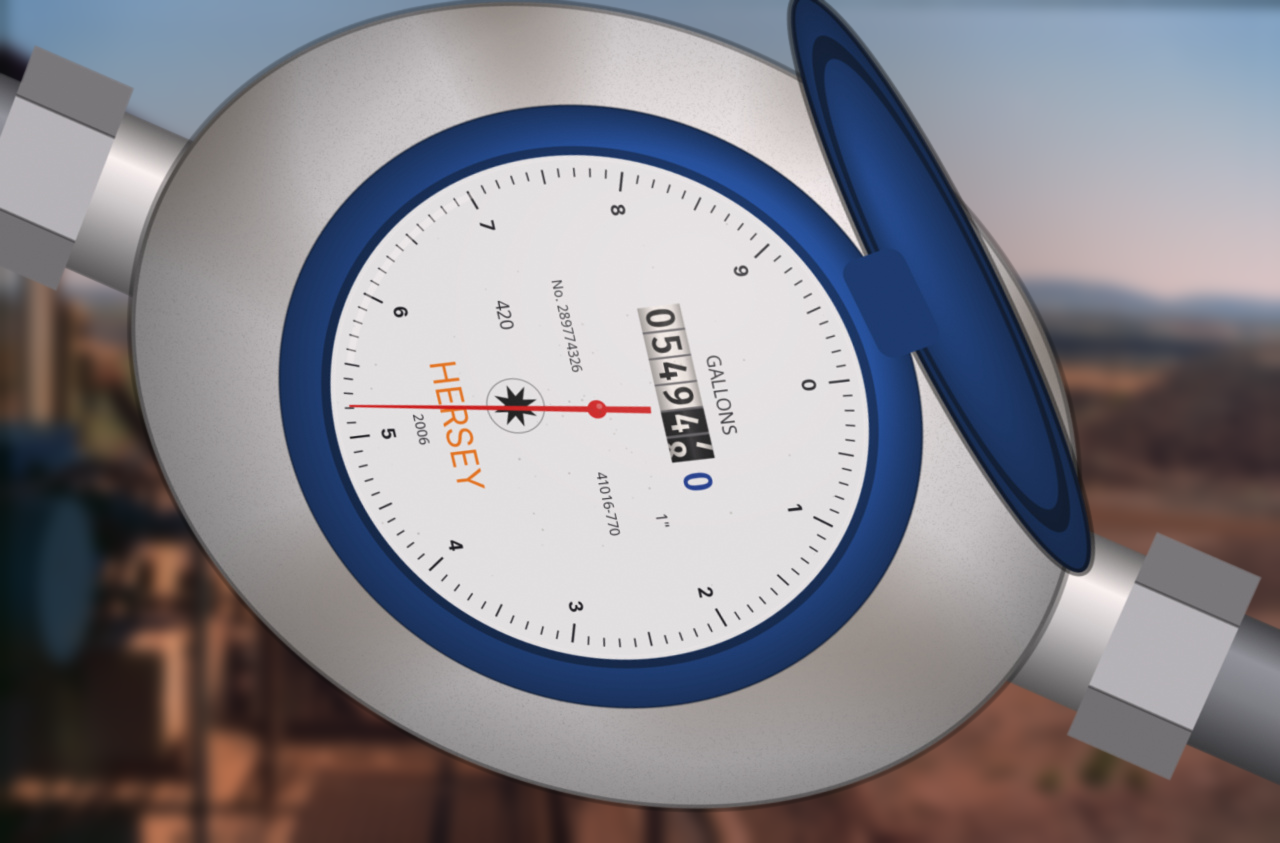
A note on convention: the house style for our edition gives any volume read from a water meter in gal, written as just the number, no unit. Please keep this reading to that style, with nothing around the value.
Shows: 549475.2
